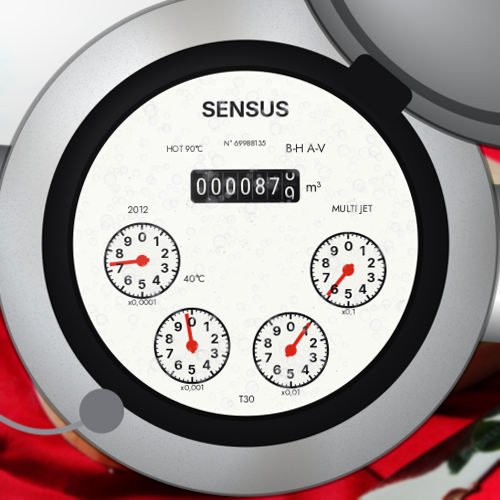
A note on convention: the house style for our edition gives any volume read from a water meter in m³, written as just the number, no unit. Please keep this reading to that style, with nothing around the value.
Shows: 878.6097
